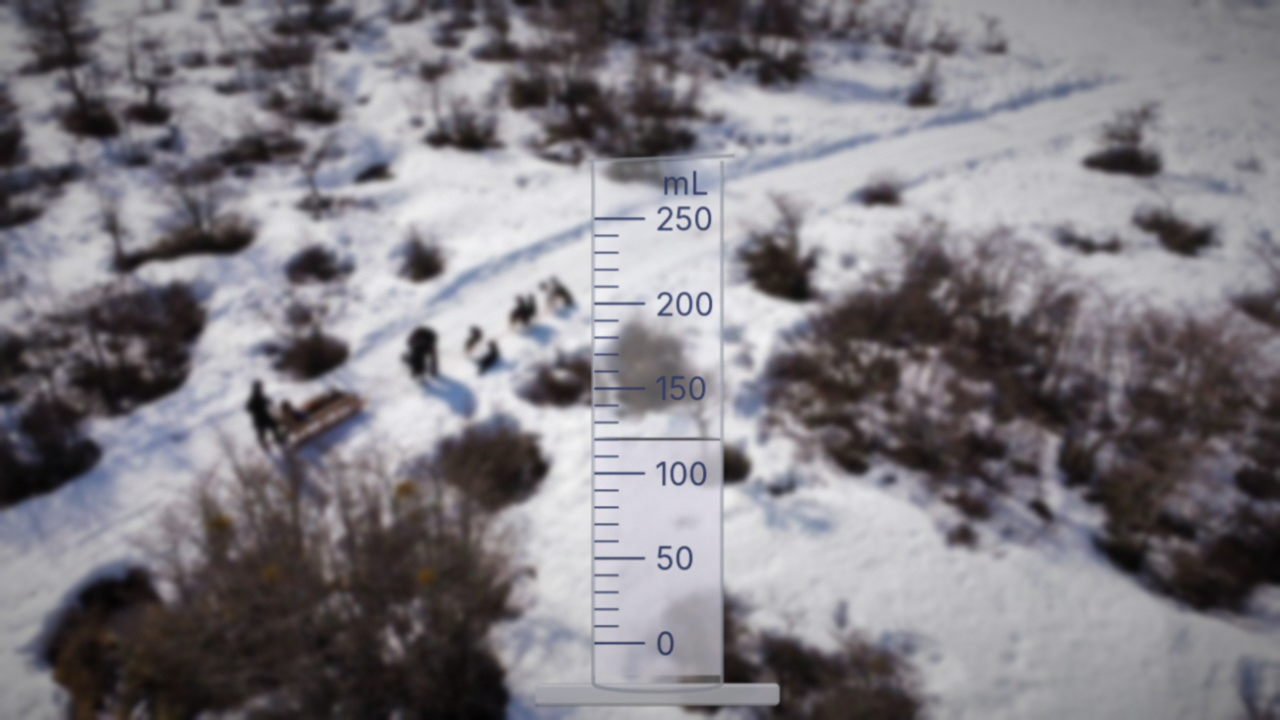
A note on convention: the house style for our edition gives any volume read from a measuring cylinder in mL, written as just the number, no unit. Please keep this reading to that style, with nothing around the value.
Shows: 120
